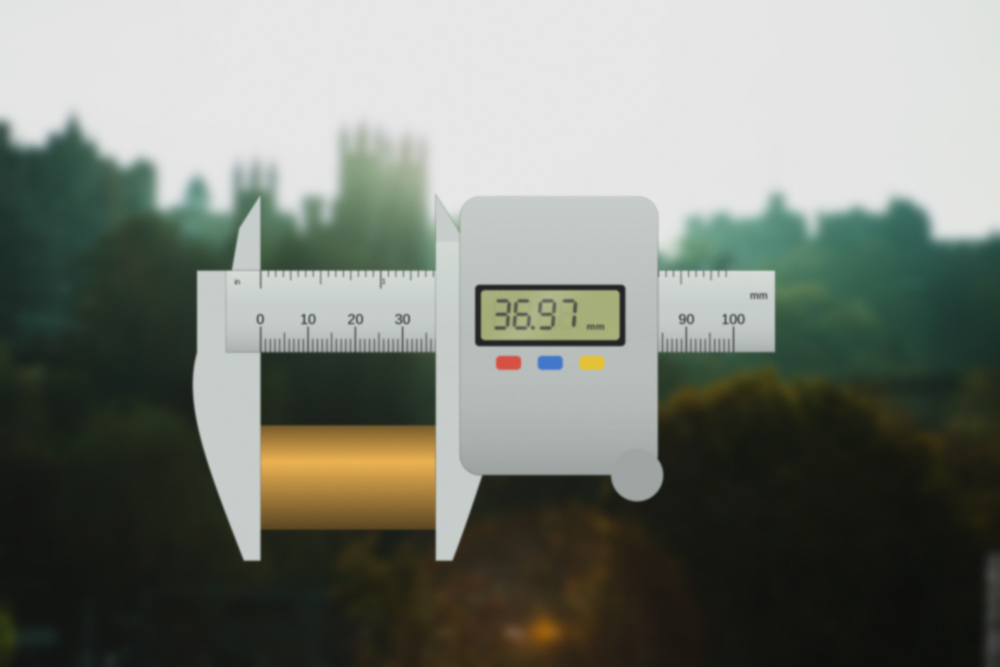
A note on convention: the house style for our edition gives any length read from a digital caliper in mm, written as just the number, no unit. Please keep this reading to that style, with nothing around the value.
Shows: 36.97
